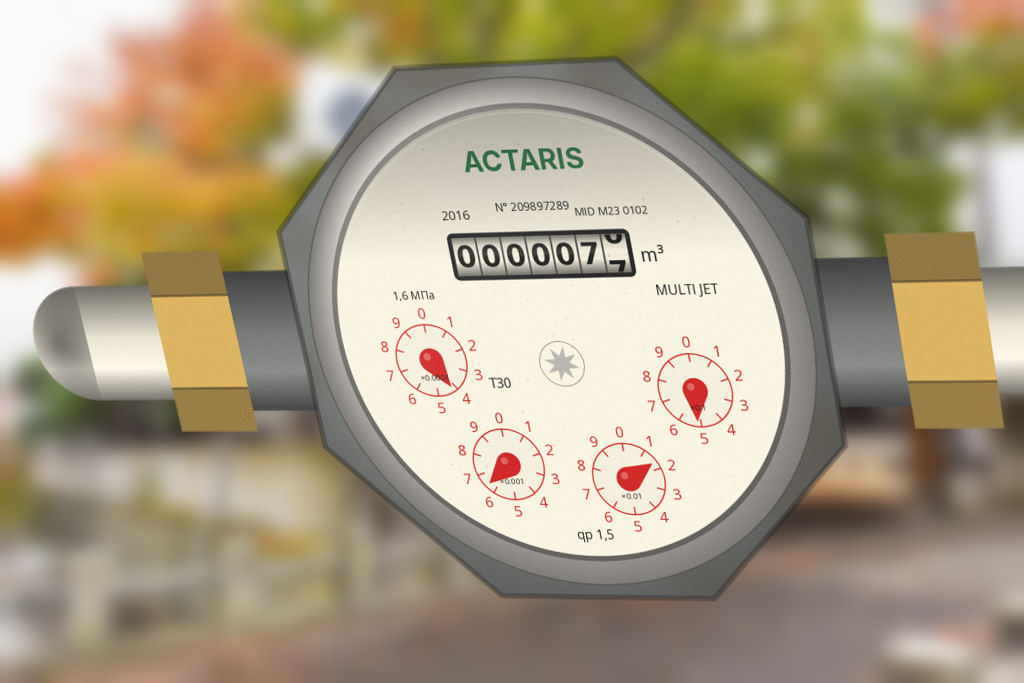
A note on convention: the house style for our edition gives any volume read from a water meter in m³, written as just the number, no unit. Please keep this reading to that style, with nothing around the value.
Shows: 76.5164
